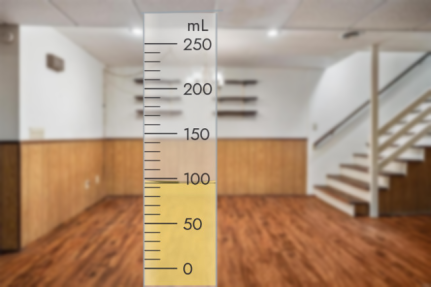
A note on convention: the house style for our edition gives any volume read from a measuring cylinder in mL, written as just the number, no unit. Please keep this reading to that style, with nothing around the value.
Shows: 95
